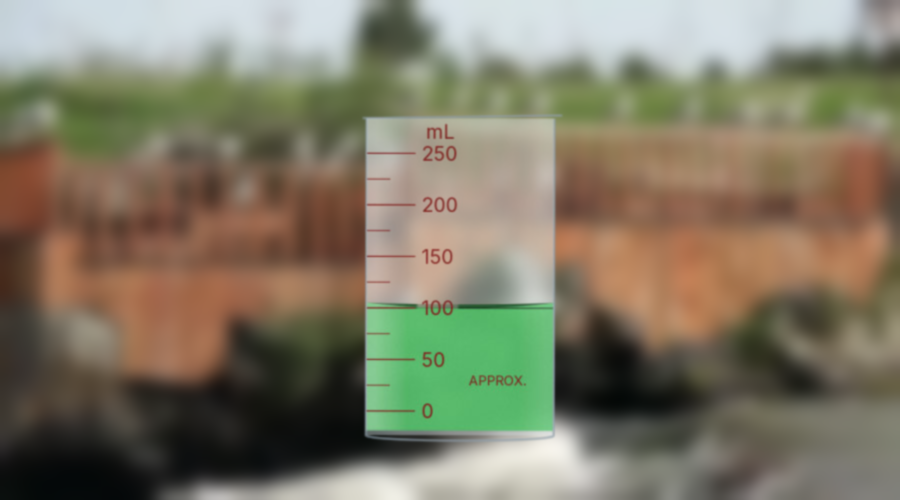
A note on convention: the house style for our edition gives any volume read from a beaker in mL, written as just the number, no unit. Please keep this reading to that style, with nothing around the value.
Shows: 100
